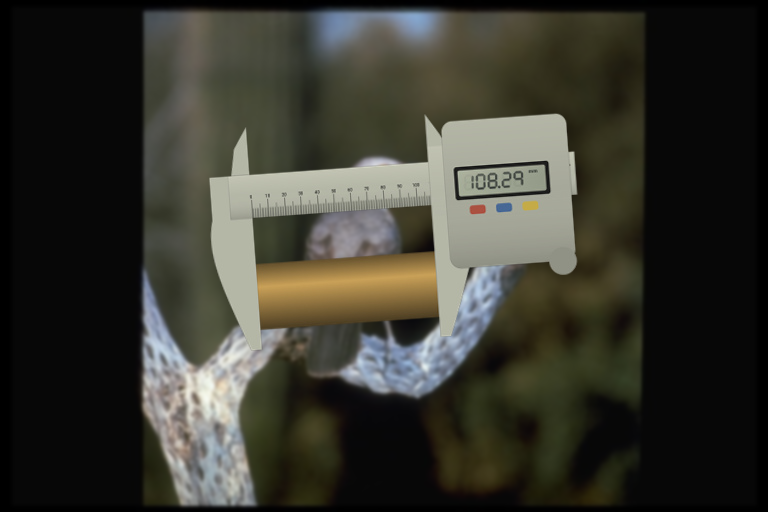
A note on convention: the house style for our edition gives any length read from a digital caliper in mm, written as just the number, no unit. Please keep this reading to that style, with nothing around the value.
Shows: 108.29
